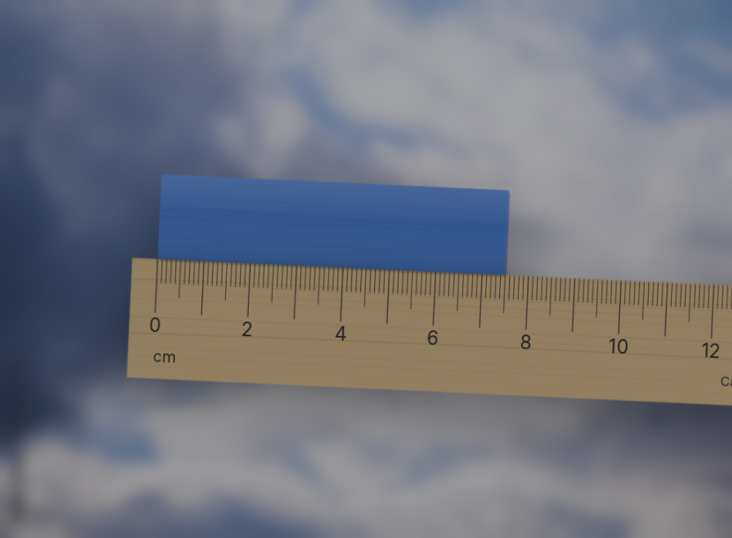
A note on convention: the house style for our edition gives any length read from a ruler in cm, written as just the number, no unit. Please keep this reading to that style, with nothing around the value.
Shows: 7.5
